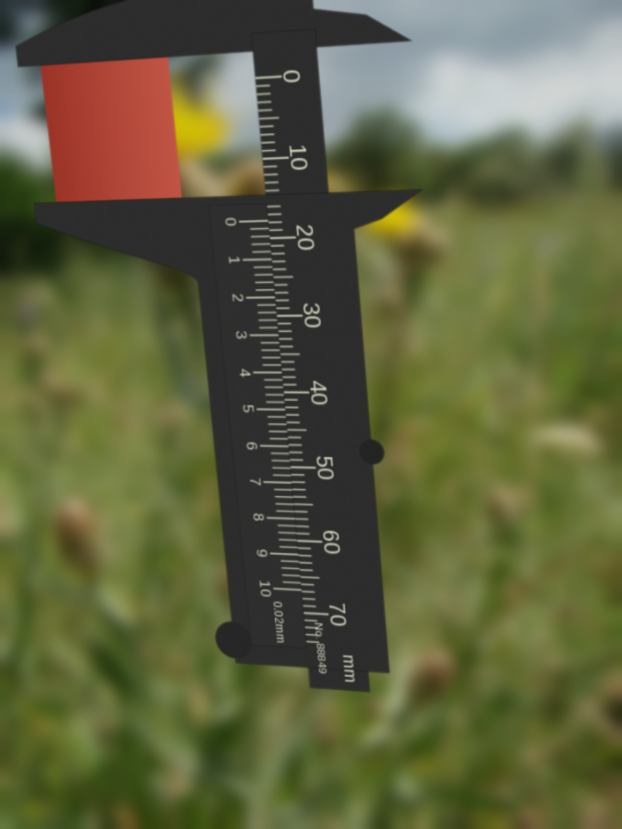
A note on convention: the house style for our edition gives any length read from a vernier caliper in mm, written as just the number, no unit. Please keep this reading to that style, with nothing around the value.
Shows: 17.8
